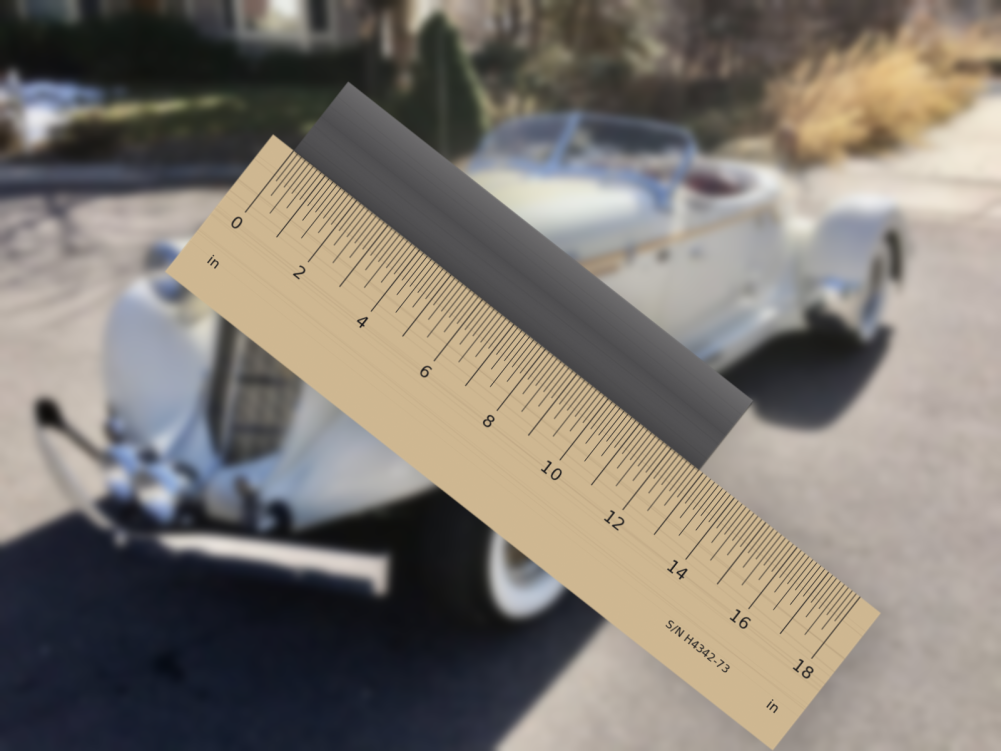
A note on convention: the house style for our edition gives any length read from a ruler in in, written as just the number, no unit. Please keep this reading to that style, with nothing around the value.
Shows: 12.875
